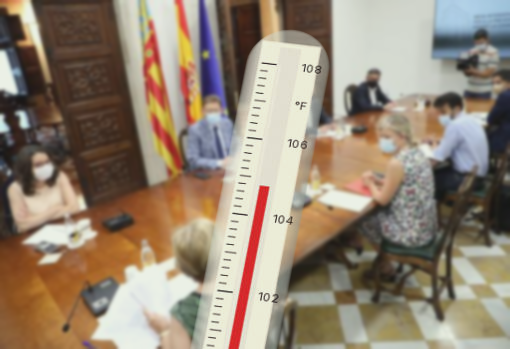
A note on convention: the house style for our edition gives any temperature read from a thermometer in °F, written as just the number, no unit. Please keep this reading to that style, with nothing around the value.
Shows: 104.8
